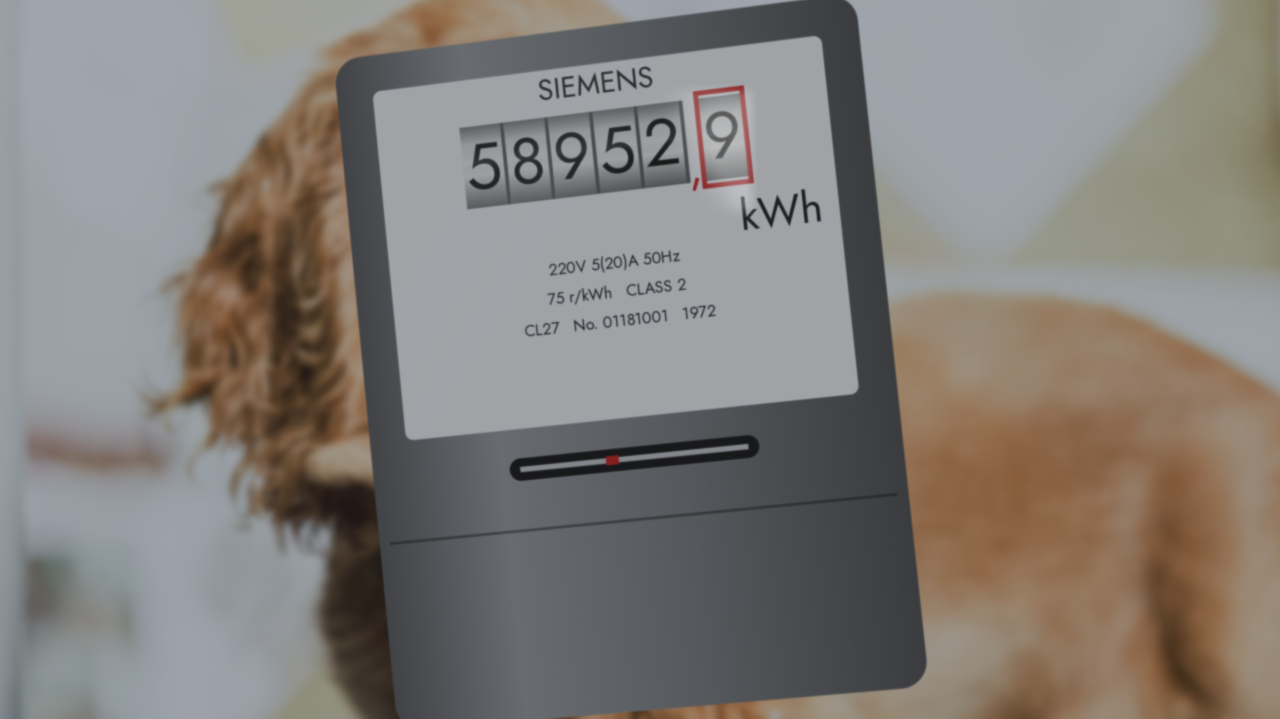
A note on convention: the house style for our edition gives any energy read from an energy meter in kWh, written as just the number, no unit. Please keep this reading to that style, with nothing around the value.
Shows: 58952.9
